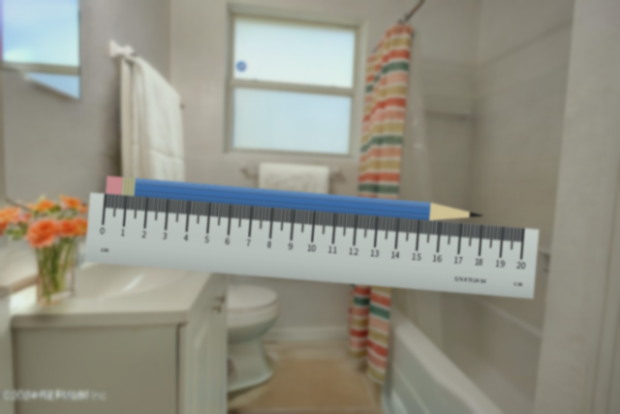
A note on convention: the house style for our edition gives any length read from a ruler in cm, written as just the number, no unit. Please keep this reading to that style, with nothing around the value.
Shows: 18
